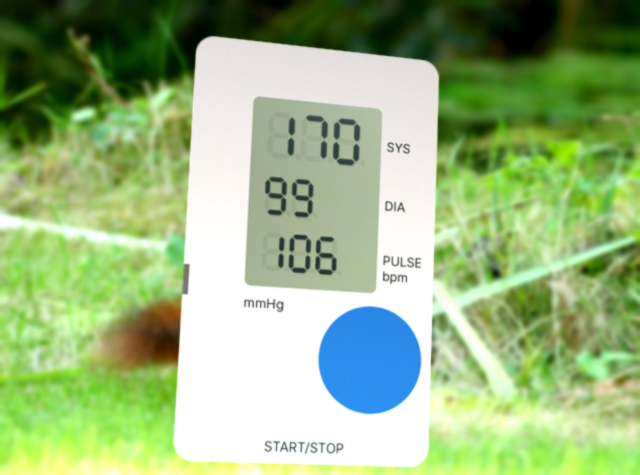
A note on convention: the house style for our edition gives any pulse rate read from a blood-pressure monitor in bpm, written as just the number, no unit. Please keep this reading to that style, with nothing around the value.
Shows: 106
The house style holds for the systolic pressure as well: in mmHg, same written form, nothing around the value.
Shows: 170
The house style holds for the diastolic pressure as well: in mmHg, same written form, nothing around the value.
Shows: 99
